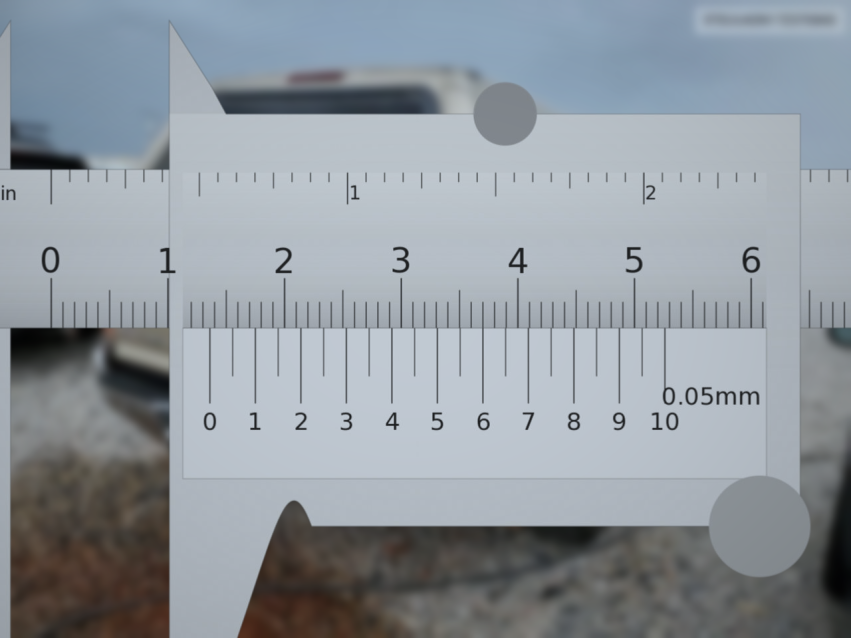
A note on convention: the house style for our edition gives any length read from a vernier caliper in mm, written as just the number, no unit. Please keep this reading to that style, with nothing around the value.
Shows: 13.6
